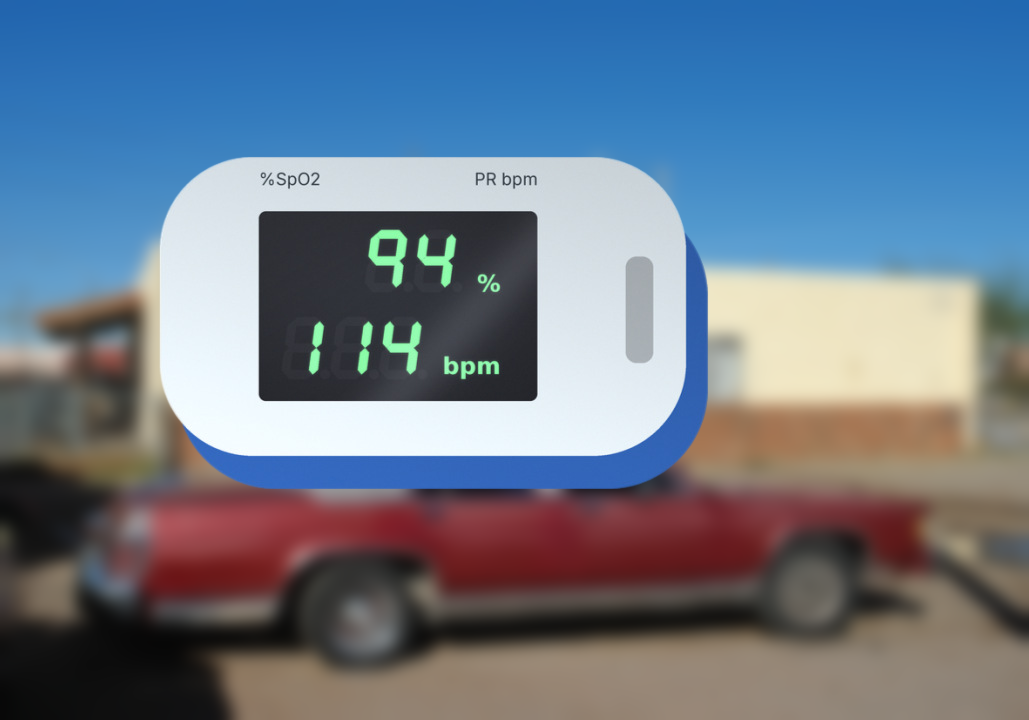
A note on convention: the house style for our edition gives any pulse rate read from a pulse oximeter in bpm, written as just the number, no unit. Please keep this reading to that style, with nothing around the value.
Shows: 114
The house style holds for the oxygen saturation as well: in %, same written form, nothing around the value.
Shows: 94
